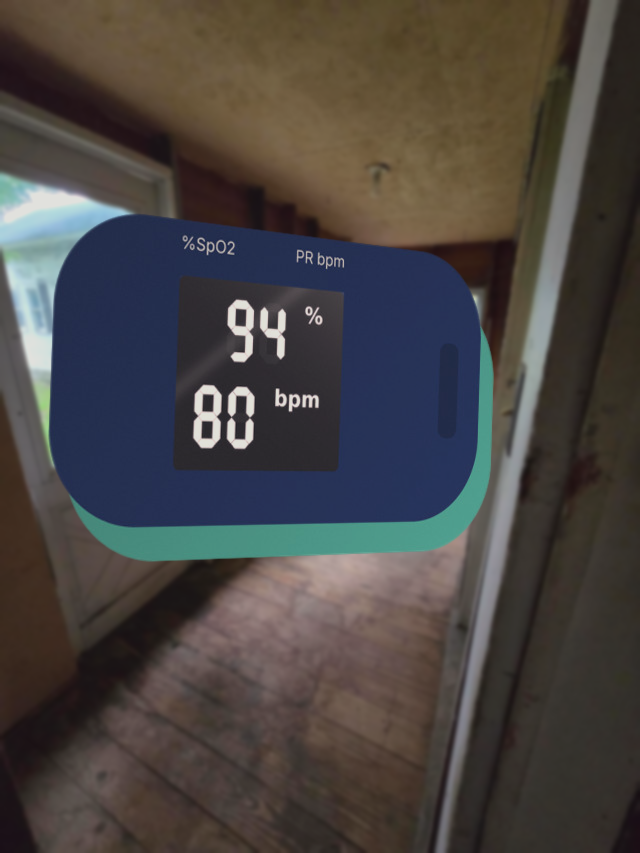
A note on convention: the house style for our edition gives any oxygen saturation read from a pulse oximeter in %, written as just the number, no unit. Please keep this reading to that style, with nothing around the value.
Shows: 94
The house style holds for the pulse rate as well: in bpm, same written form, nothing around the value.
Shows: 80
